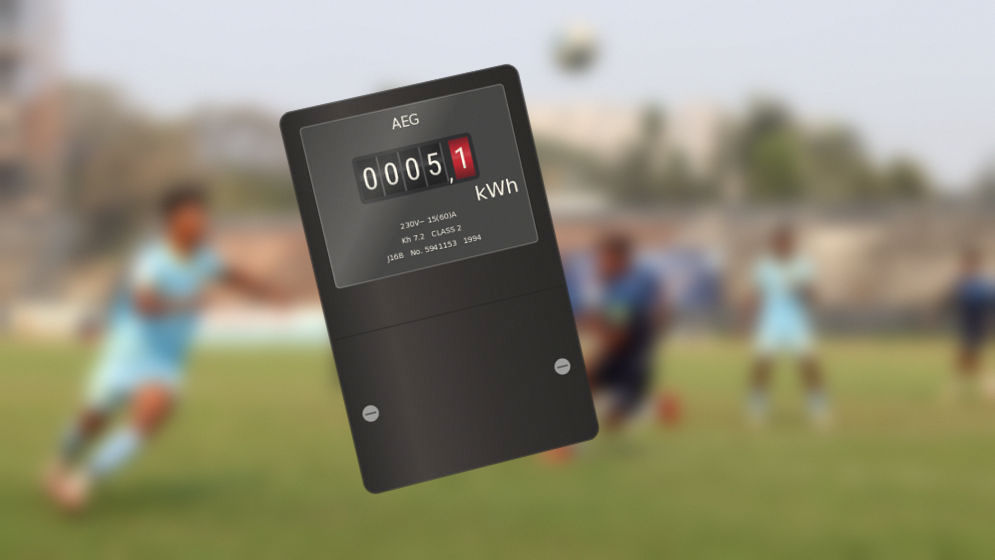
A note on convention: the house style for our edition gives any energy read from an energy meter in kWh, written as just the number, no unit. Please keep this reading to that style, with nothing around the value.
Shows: 5.1
